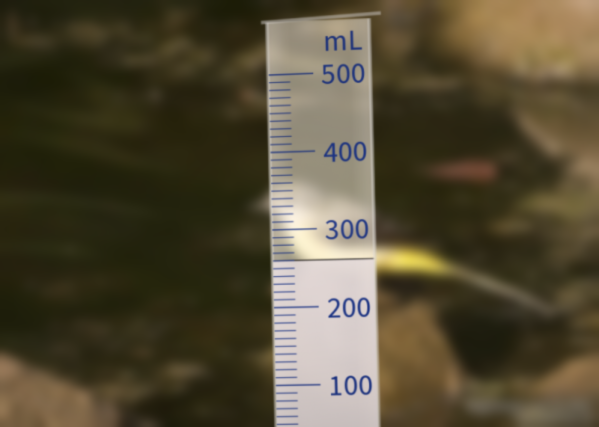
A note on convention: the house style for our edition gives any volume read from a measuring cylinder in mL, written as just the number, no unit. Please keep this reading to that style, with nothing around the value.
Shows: 260
